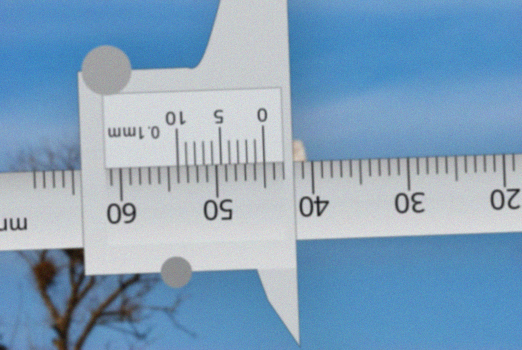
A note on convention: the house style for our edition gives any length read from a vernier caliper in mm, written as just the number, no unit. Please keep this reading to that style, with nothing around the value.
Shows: 45.0
